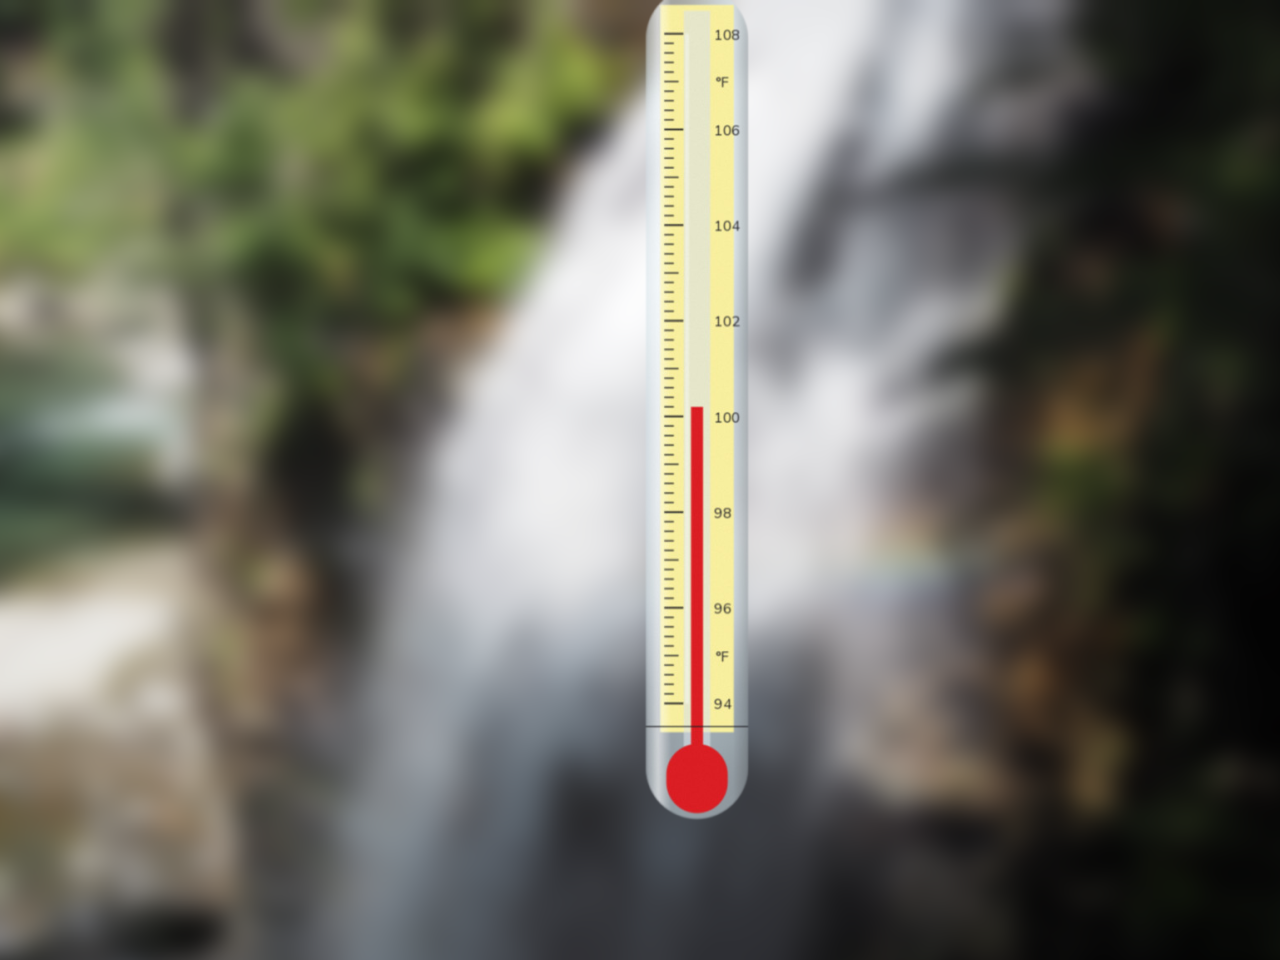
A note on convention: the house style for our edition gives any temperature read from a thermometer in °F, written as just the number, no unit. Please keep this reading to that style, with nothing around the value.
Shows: 100.2
